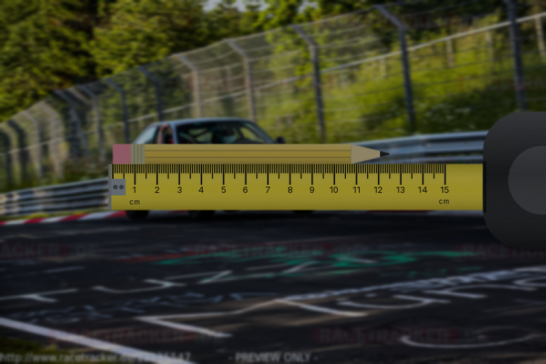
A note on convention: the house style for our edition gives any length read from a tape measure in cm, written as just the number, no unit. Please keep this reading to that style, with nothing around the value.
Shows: 12.5
